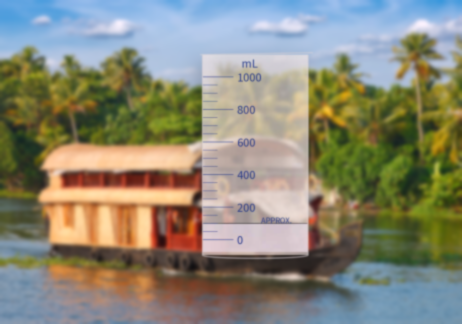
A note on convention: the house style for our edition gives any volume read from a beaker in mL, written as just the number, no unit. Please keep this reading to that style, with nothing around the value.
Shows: 100
